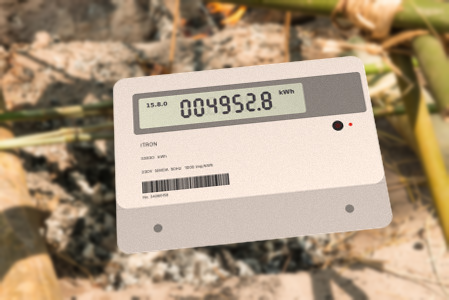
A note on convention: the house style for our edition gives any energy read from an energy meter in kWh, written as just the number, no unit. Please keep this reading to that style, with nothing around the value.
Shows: 4952.8
